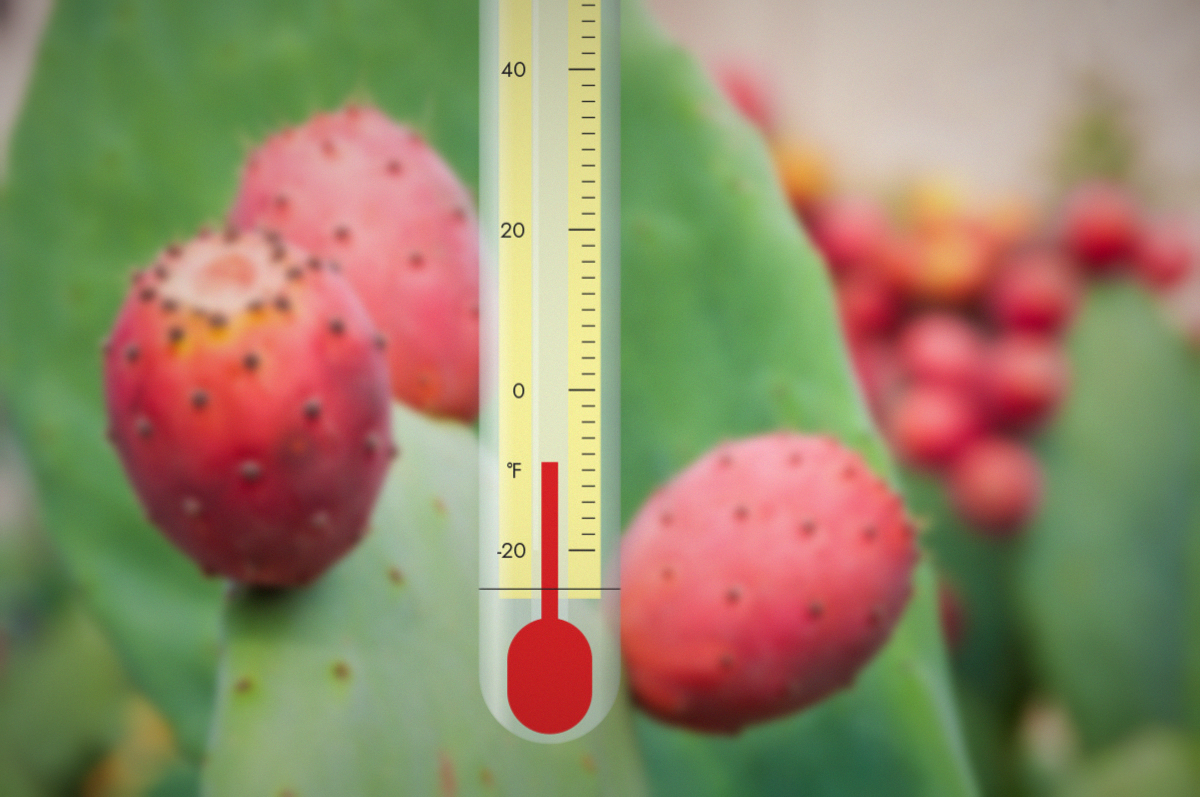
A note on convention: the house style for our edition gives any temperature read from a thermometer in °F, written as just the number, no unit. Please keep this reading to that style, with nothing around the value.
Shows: -9
